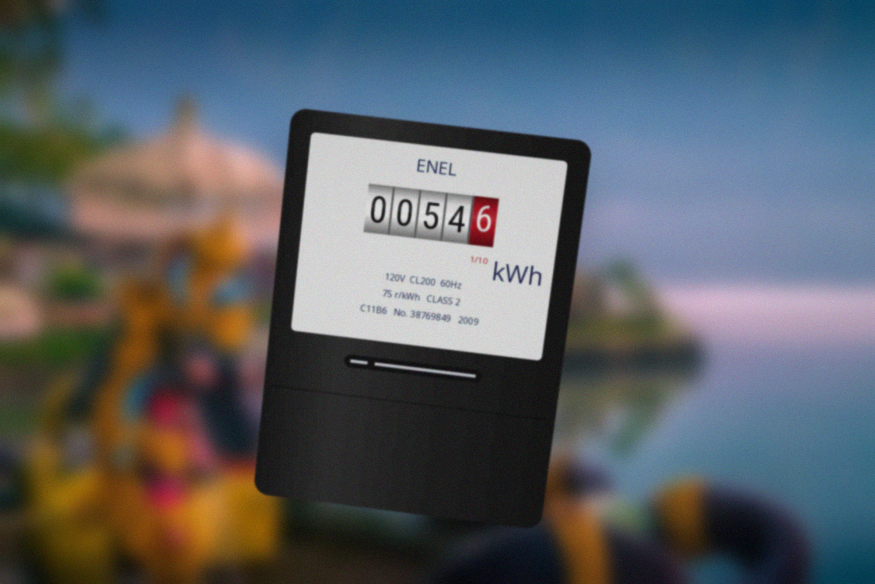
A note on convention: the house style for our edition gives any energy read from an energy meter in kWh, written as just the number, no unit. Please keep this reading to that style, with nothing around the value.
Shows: 54.6
